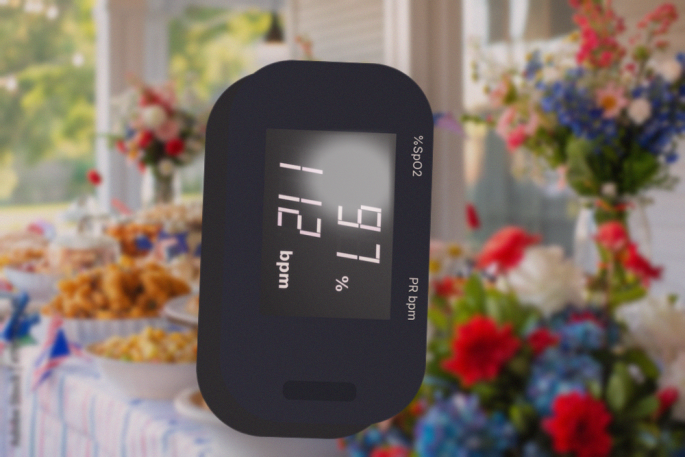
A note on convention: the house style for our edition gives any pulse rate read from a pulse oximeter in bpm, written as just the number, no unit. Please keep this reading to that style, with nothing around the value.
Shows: 112
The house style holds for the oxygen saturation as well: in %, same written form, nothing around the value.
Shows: 97
